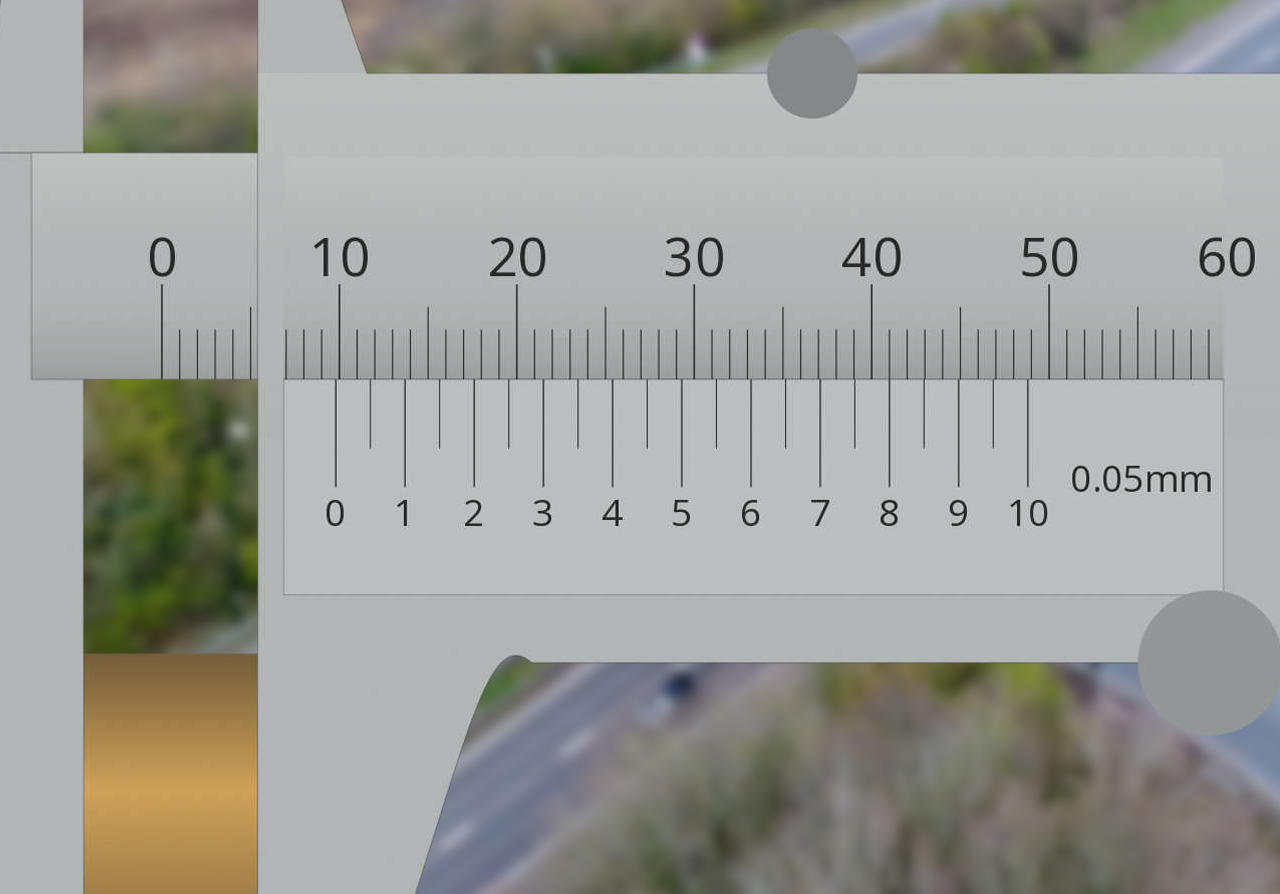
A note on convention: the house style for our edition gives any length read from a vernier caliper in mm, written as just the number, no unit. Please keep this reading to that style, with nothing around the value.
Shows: 9.8
